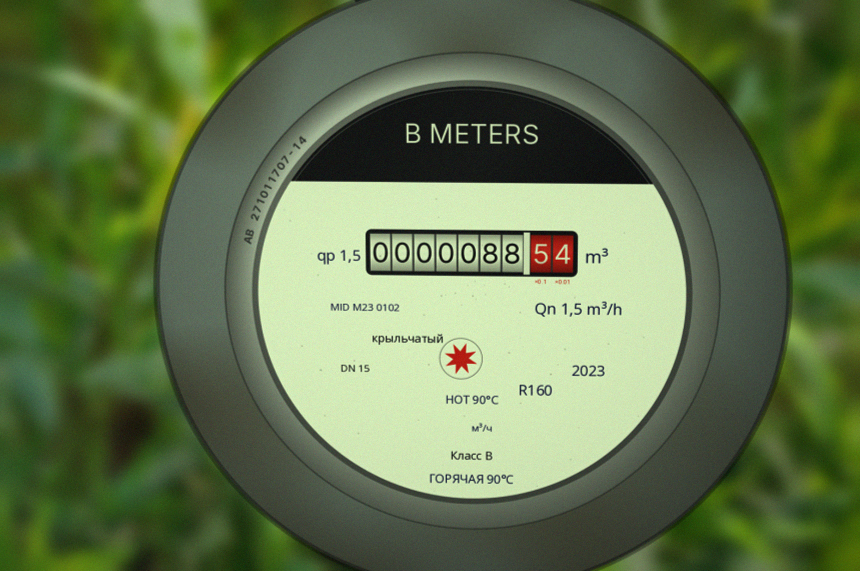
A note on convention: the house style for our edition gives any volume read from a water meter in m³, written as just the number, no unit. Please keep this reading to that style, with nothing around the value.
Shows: 88.54
